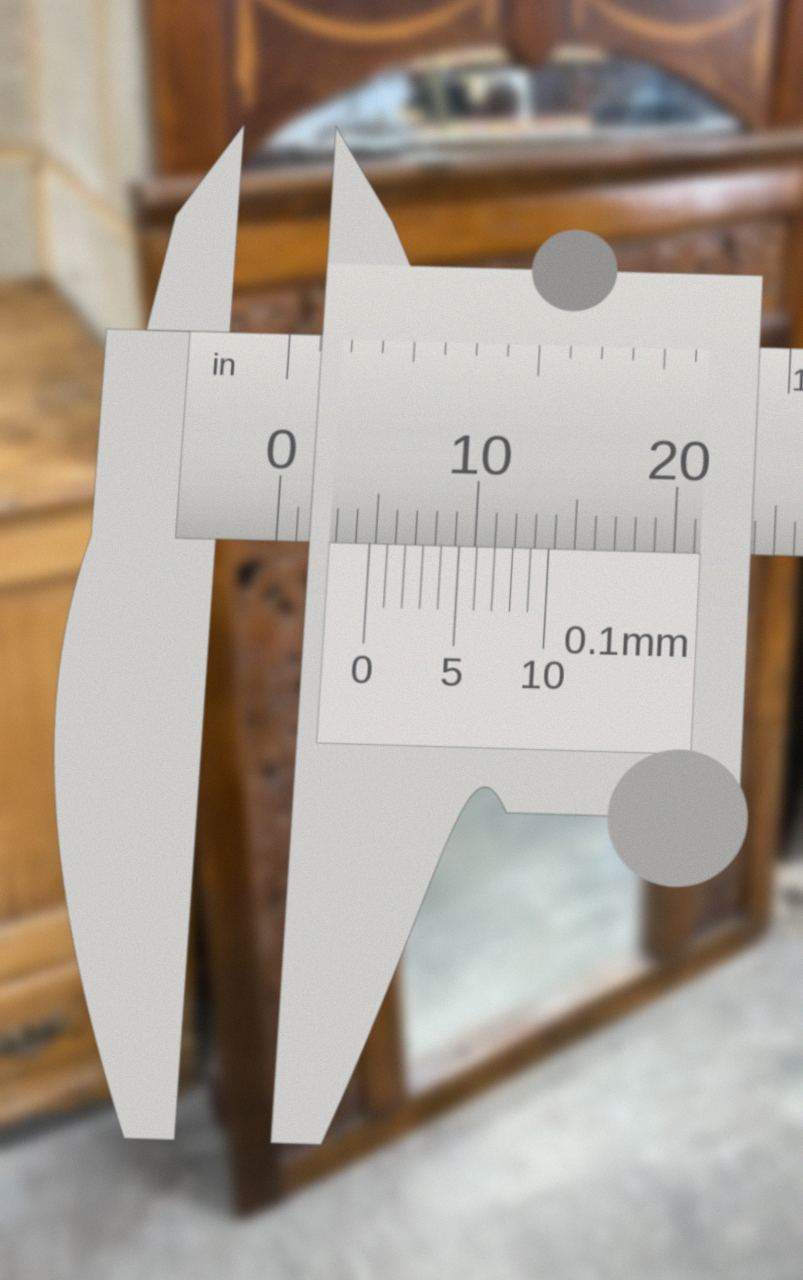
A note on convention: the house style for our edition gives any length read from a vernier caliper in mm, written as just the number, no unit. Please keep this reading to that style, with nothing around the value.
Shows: 4.7
